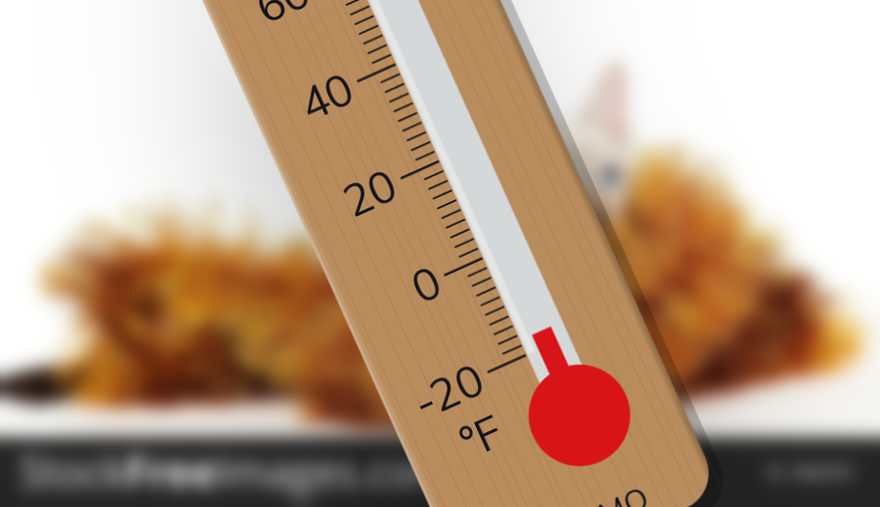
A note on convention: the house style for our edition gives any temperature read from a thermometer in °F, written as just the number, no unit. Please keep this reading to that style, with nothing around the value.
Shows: -17
